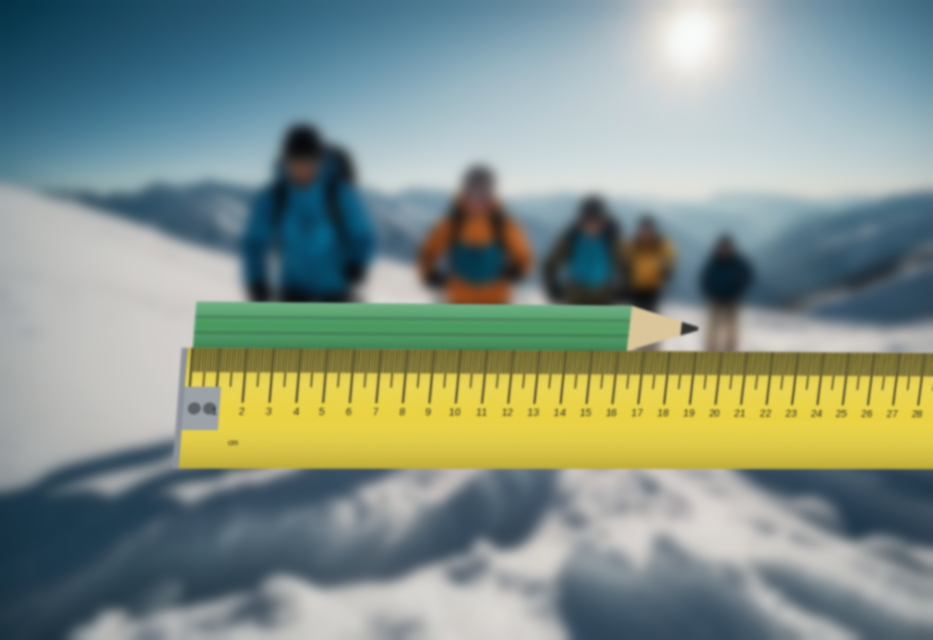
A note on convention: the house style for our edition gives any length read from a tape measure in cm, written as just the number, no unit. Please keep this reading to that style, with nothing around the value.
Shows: 19
